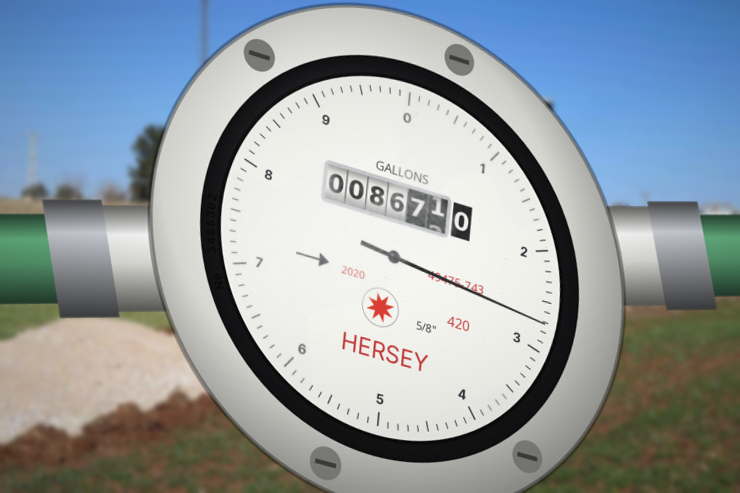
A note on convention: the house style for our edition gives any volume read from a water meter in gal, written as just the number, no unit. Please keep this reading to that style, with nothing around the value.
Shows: 86712.7
